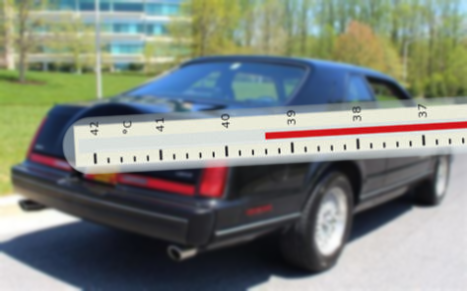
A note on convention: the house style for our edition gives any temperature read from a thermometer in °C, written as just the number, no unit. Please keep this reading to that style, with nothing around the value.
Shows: 39.4
